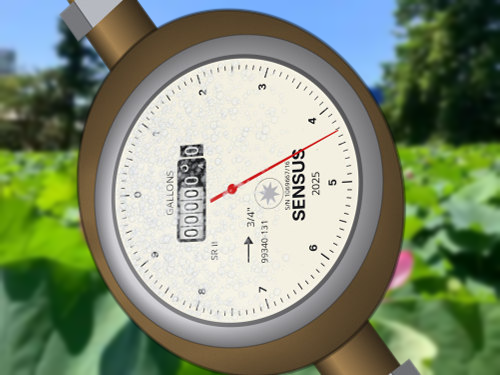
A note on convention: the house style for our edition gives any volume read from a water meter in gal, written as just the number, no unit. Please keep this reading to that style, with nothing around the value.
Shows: 34.3
